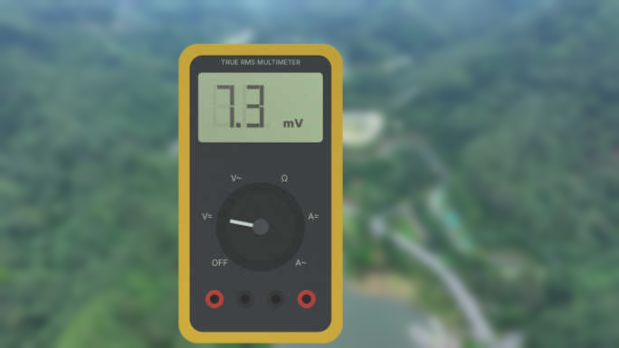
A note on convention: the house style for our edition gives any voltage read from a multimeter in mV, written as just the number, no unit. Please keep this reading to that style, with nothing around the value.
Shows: 7.3
